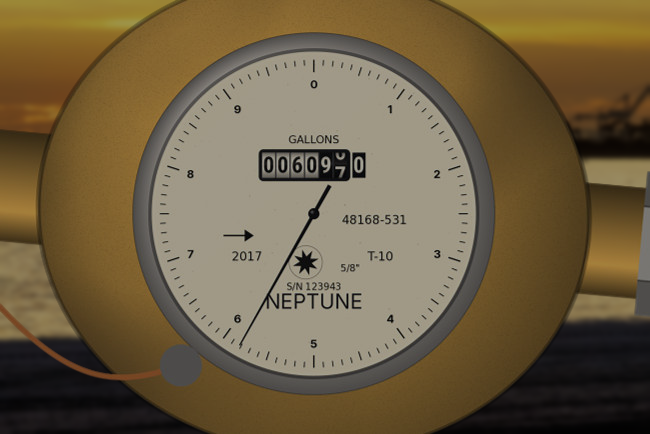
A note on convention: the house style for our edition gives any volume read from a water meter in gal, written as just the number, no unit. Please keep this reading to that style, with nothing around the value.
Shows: 60965.8
